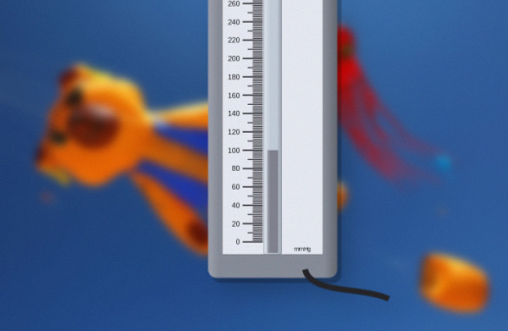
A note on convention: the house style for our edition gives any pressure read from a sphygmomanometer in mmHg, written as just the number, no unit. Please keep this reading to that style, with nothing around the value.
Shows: 100
